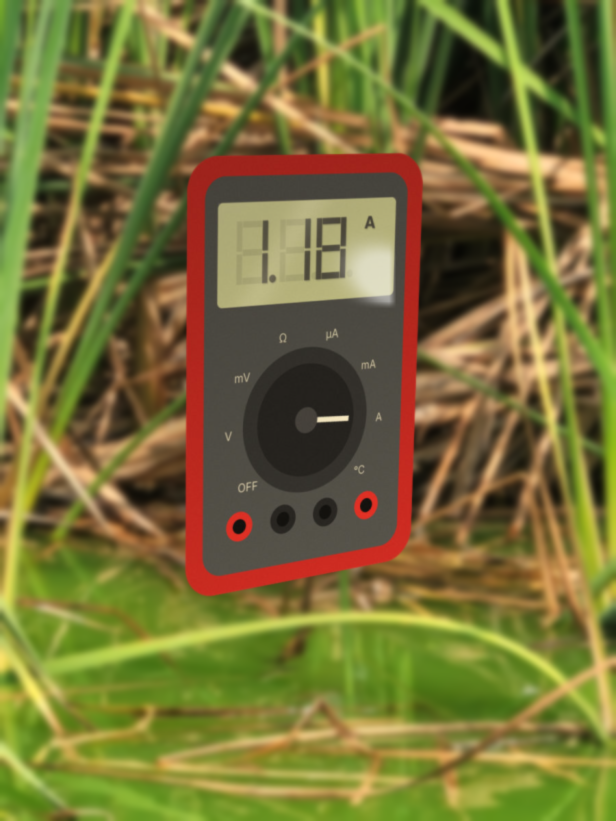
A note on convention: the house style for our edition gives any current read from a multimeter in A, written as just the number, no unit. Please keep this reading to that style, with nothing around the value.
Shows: 1.18
